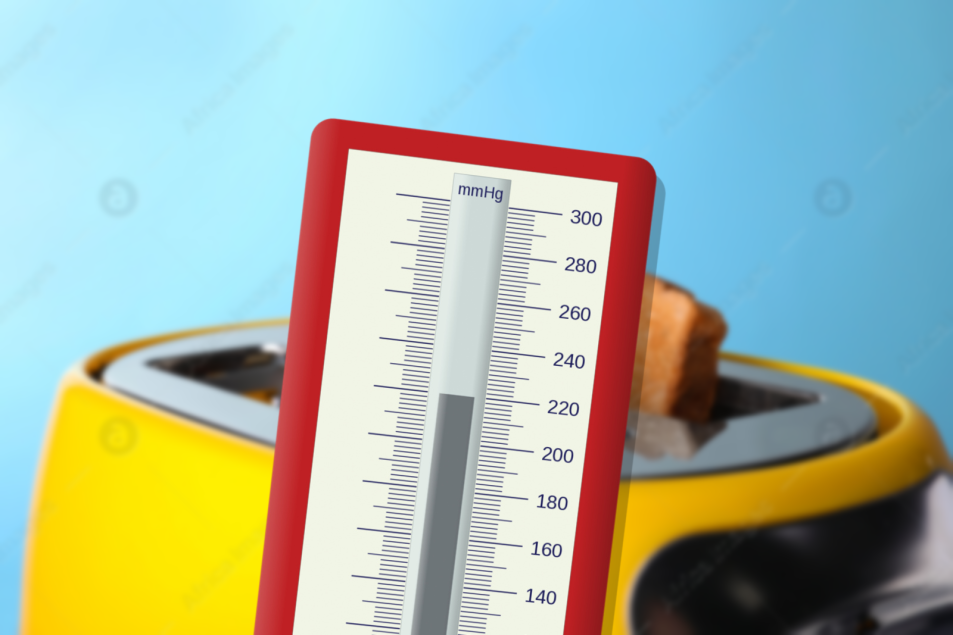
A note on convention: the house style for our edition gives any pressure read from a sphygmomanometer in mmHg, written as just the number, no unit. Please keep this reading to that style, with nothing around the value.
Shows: 220
